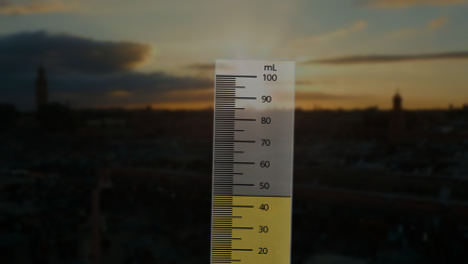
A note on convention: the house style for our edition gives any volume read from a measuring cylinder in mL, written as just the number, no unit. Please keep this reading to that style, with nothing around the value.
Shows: 45
